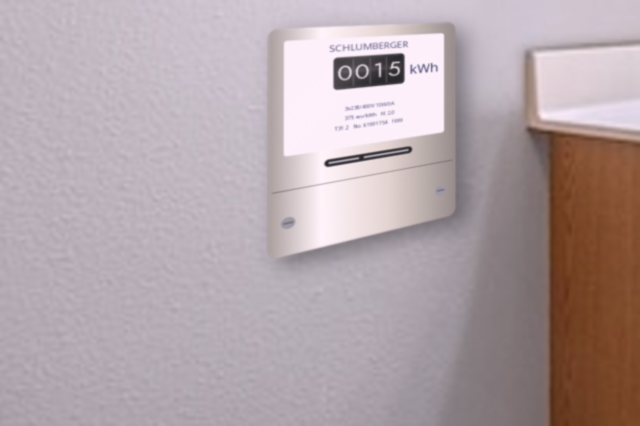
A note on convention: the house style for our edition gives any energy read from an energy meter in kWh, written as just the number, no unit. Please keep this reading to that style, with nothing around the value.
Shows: 15
